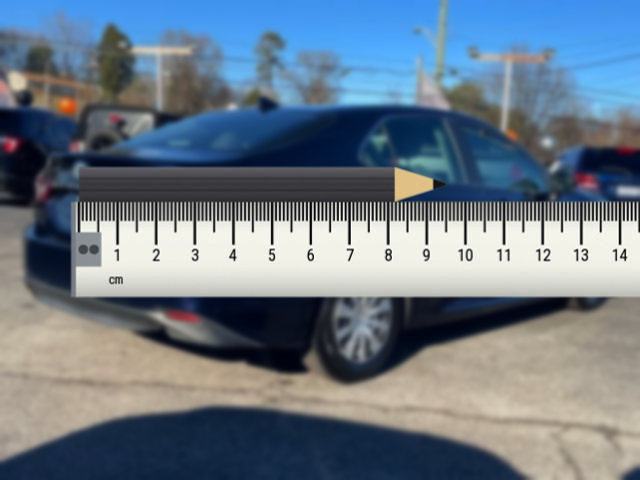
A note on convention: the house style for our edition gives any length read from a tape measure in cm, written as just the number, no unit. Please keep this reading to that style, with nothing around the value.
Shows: 9.5
